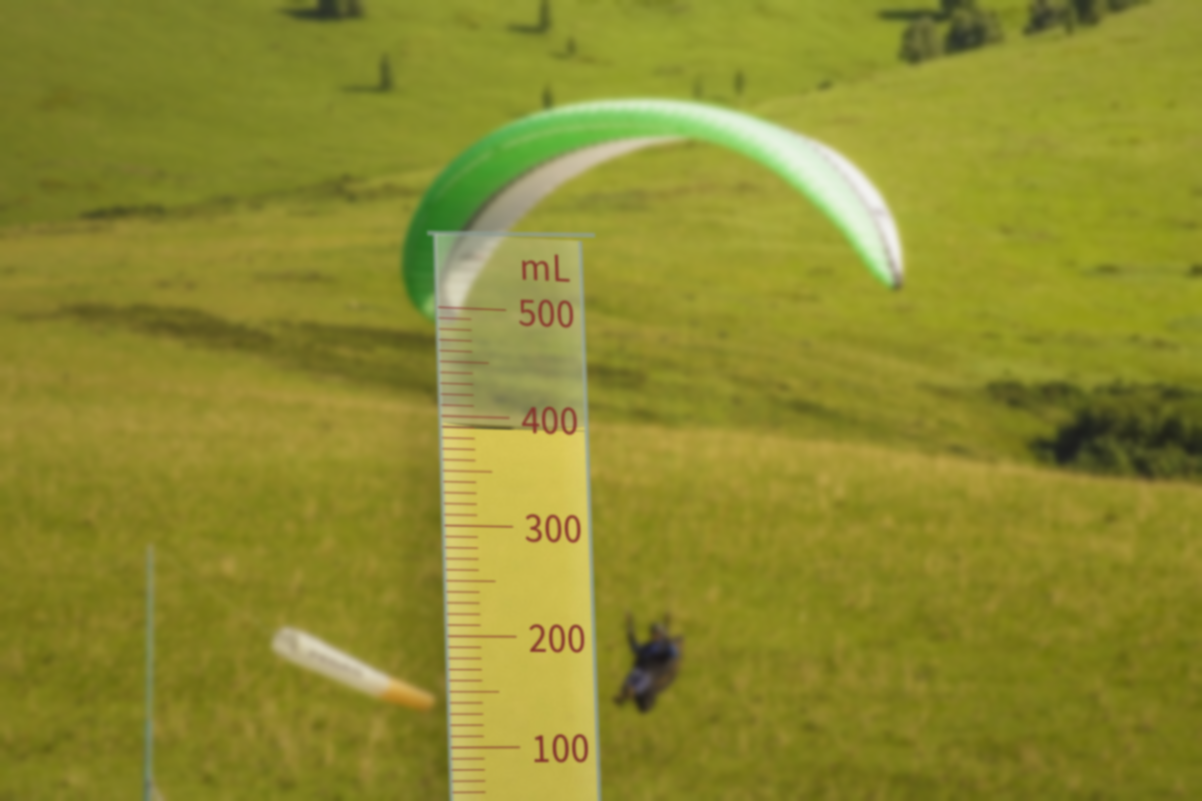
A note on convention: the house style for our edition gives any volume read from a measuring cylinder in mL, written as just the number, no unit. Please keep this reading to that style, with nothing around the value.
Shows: 390
